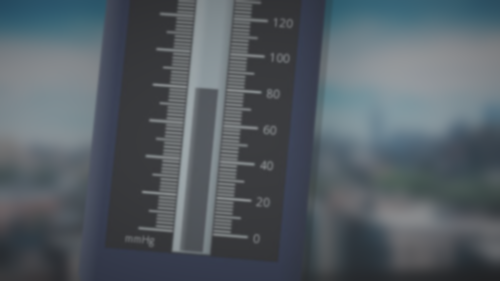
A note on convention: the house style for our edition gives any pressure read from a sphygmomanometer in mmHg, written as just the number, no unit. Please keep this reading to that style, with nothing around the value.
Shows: 80
